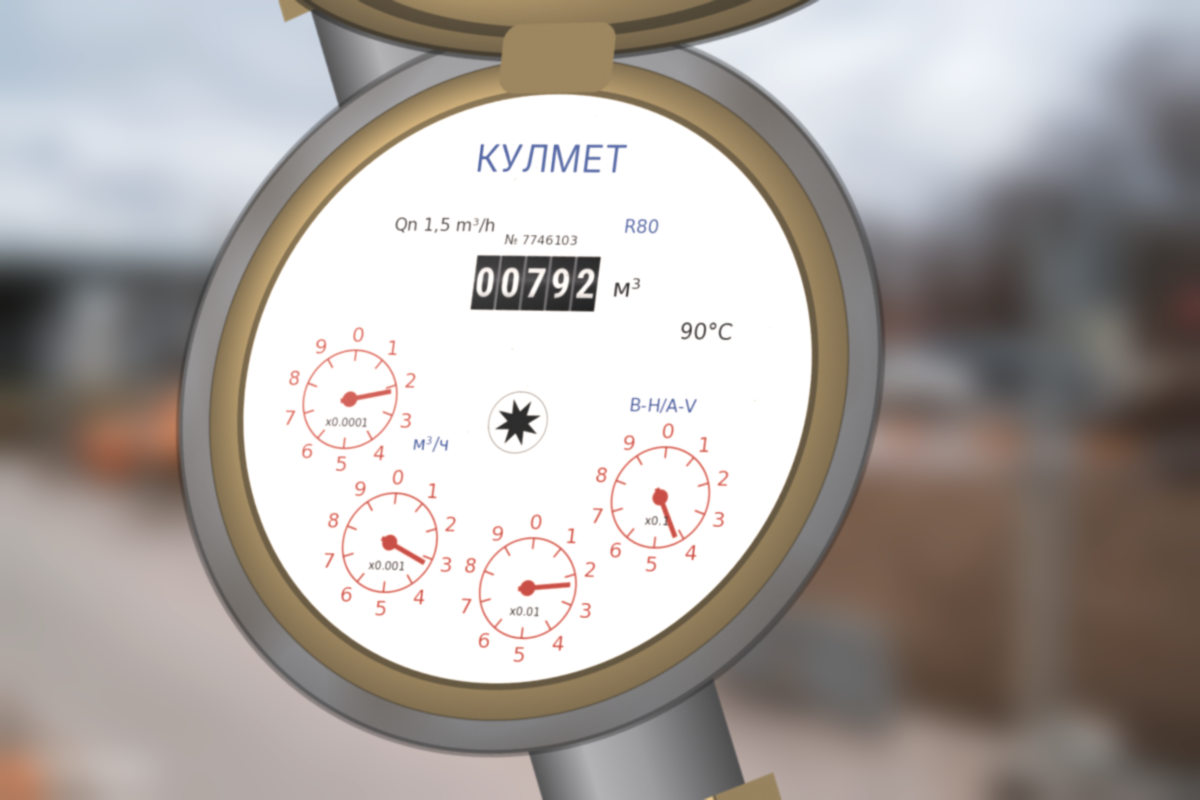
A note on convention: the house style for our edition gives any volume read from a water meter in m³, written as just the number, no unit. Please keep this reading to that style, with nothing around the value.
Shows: 792.4232
